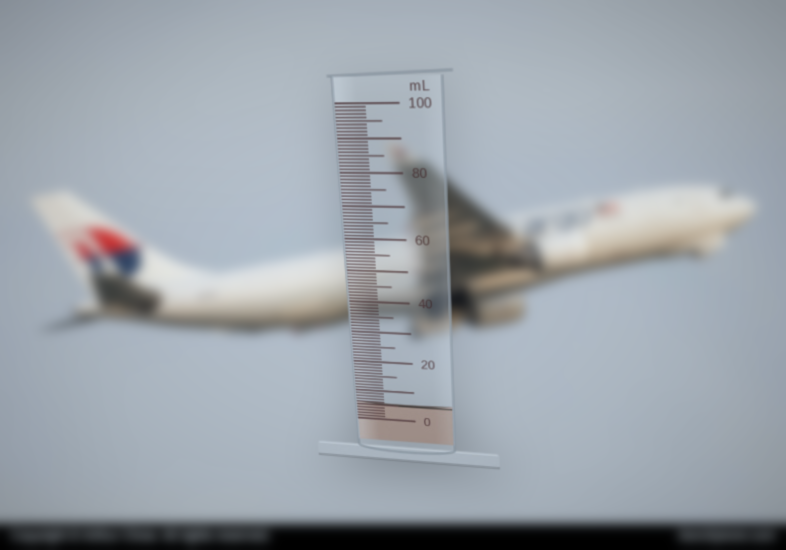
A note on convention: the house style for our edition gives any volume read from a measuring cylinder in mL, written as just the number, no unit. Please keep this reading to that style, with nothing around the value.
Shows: 5
